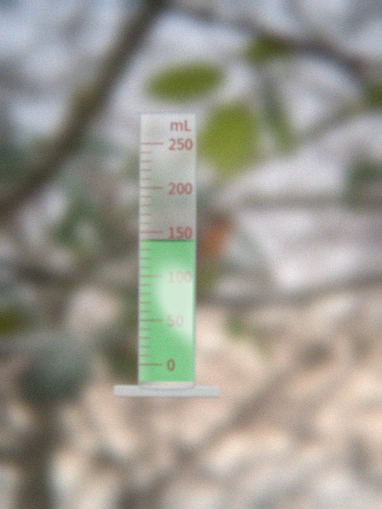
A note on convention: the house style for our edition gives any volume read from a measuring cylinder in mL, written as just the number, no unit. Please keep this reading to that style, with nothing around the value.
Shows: 140
